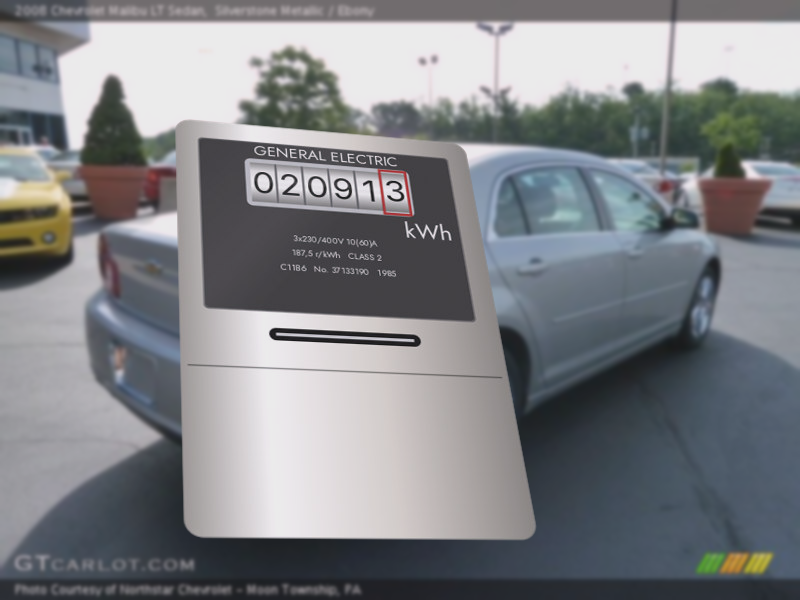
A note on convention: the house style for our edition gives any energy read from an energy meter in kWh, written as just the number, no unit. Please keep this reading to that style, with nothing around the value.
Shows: 2091.3
